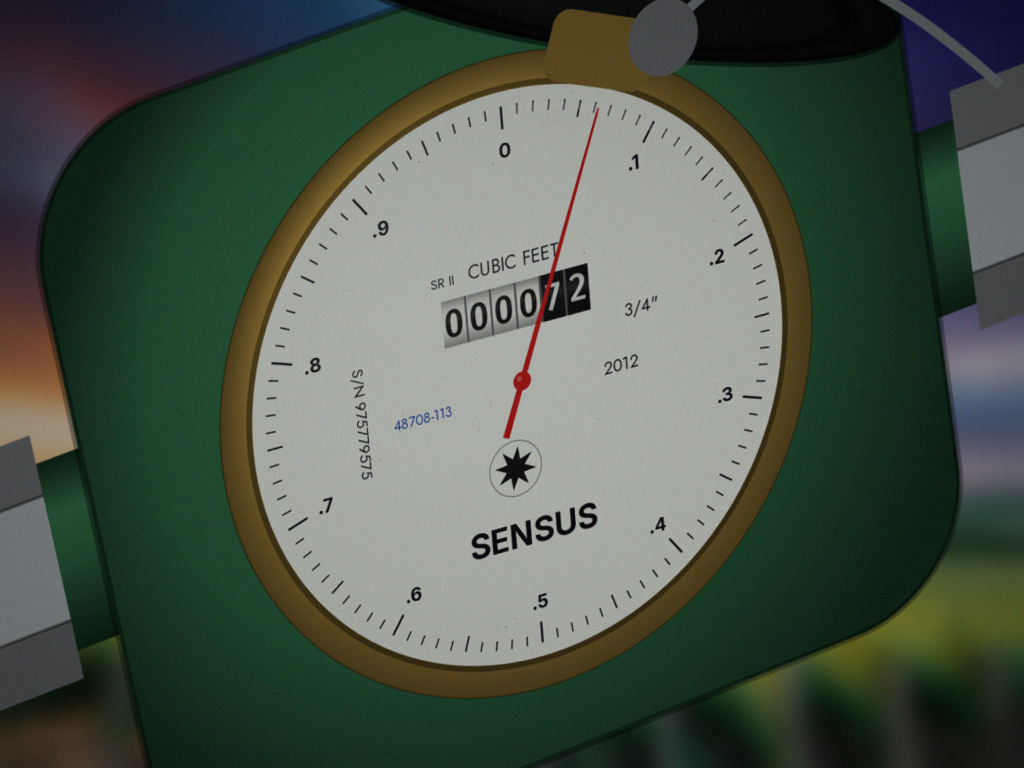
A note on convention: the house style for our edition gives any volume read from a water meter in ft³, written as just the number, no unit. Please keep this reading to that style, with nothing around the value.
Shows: 72.06
